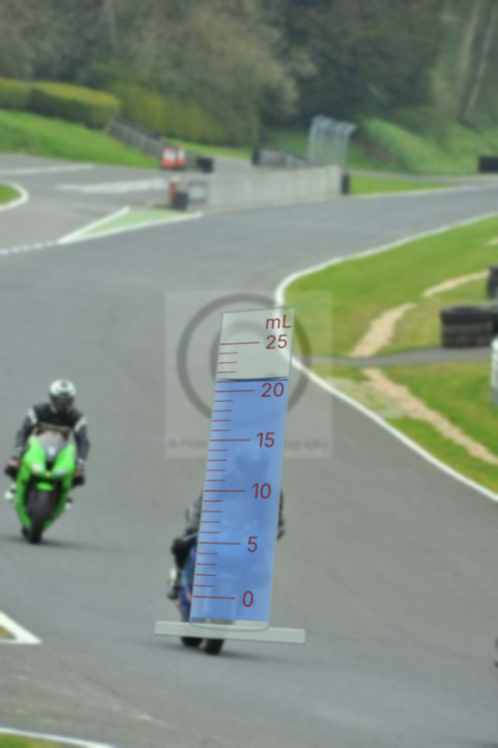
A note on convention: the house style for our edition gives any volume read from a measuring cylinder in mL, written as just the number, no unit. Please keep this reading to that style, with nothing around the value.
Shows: 21
